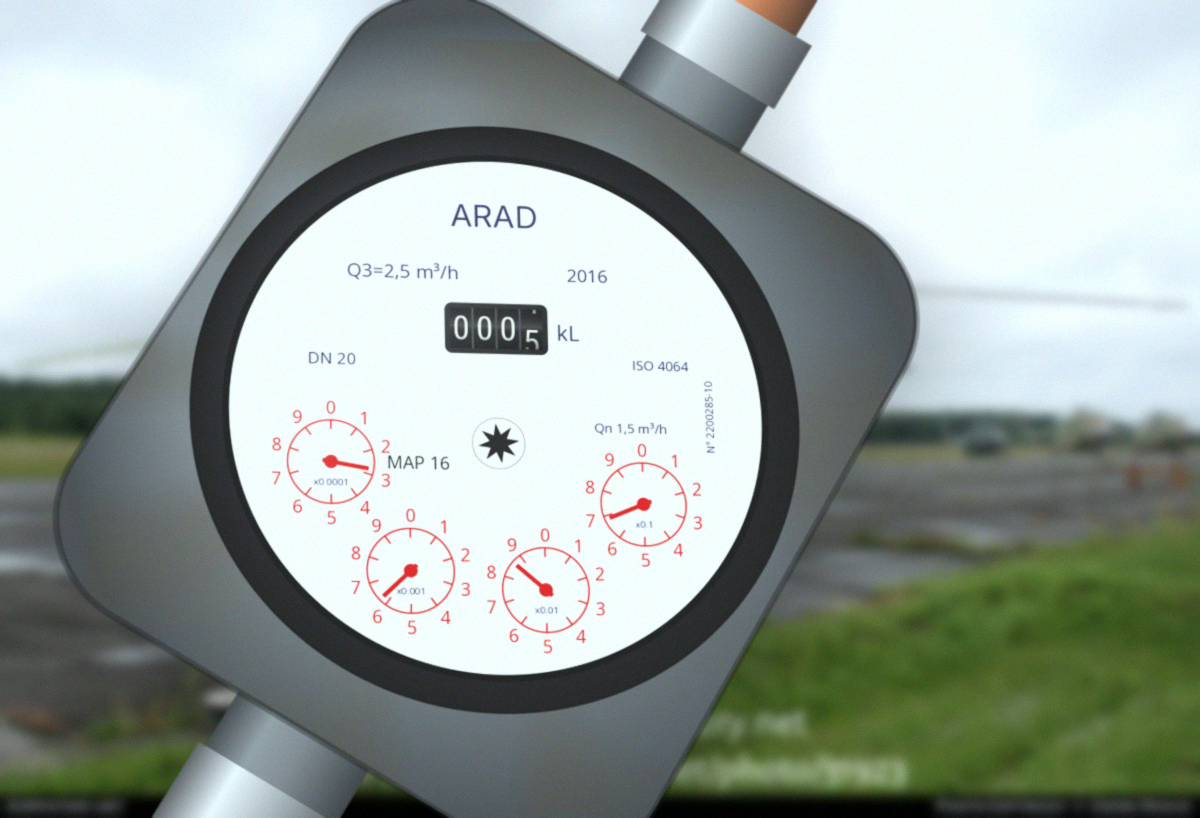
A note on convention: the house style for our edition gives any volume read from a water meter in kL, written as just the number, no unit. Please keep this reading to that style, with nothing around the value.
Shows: 4.6862
